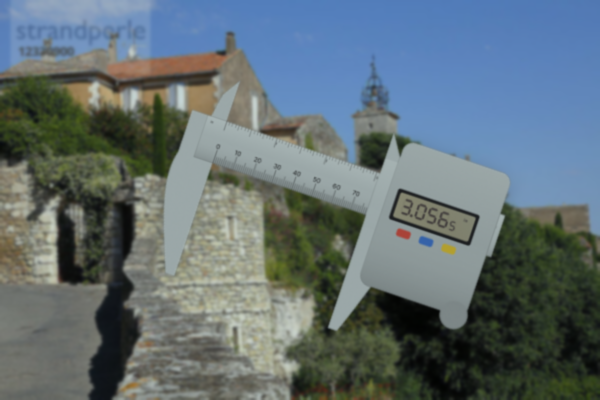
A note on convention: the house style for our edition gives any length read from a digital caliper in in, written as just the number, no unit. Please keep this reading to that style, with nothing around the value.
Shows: 3.0565
